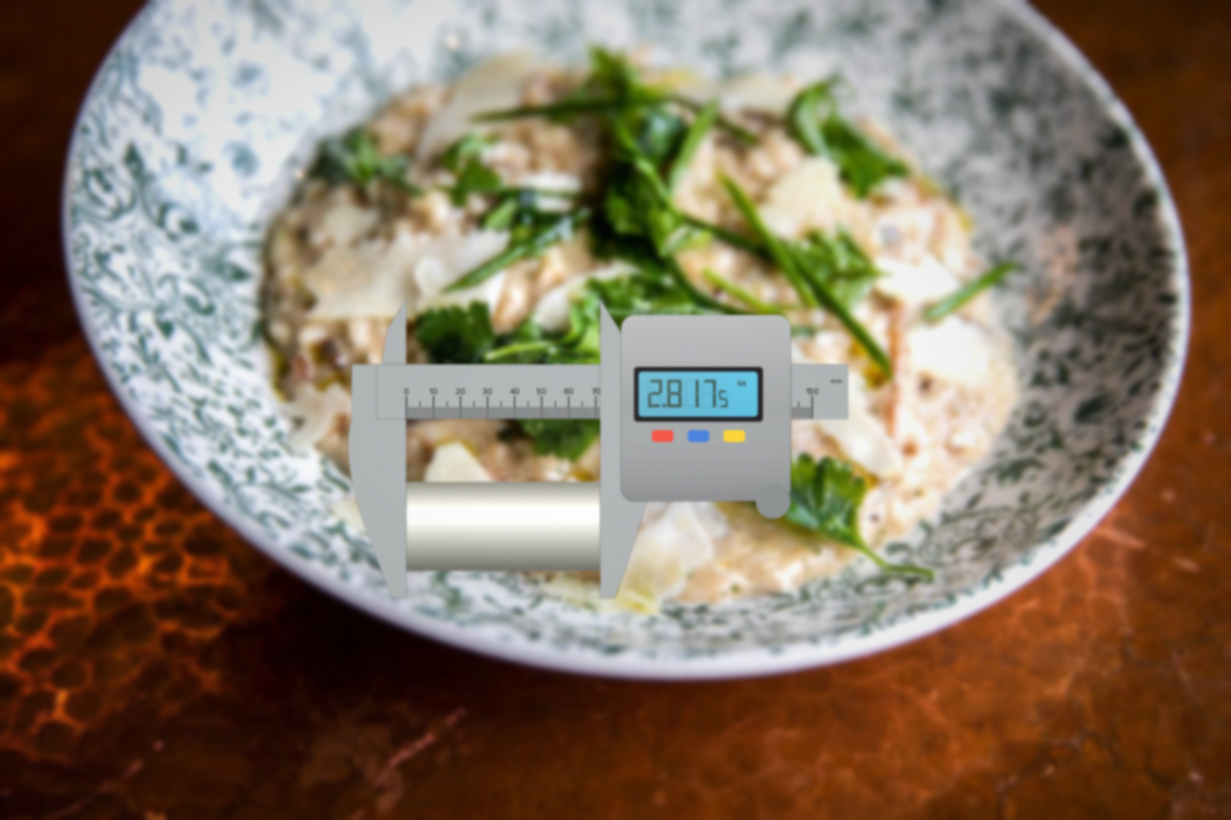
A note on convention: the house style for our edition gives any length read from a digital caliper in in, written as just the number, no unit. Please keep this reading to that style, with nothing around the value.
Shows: 2.8175
